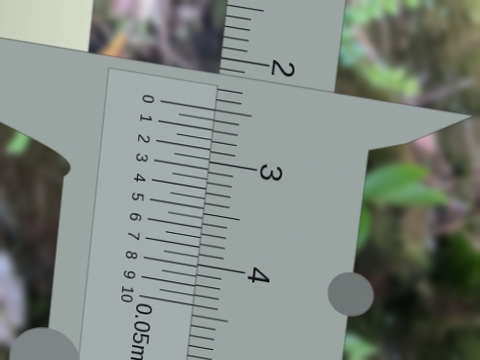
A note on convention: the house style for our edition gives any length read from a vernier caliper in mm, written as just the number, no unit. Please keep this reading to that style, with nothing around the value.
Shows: 25.0
